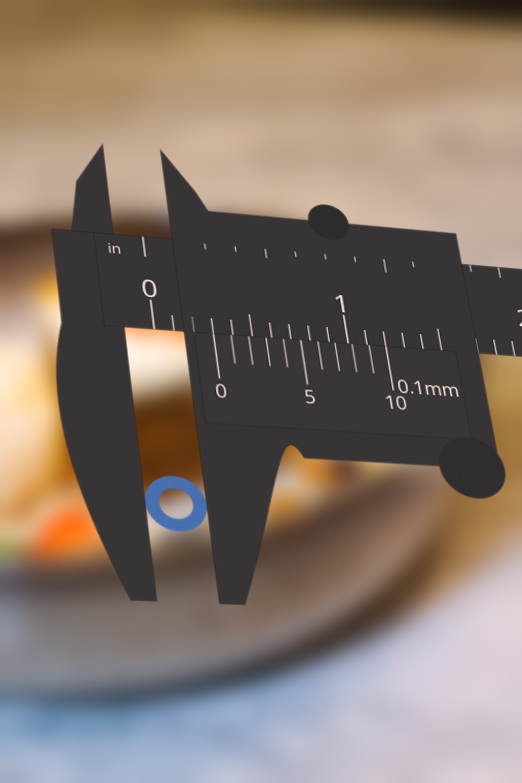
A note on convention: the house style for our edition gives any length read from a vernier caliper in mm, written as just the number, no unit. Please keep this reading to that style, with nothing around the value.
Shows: 3.0
